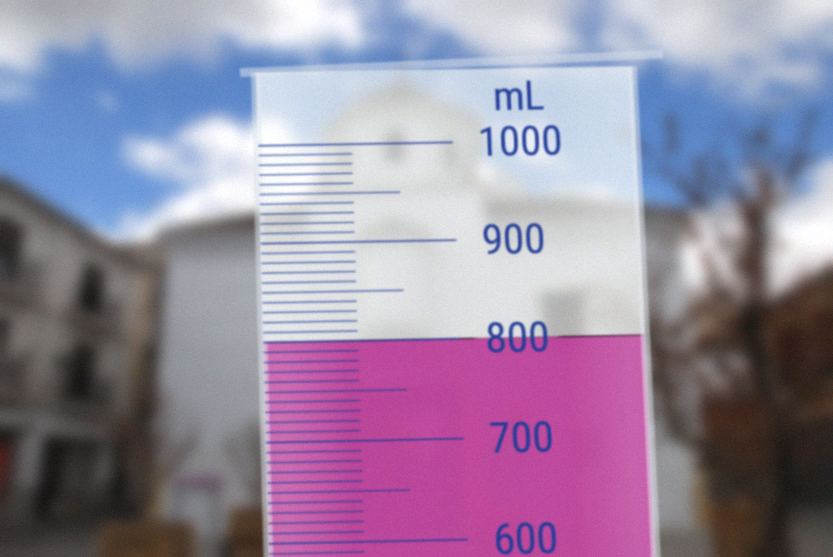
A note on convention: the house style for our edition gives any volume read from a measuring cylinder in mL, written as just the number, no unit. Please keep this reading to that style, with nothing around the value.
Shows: 800
